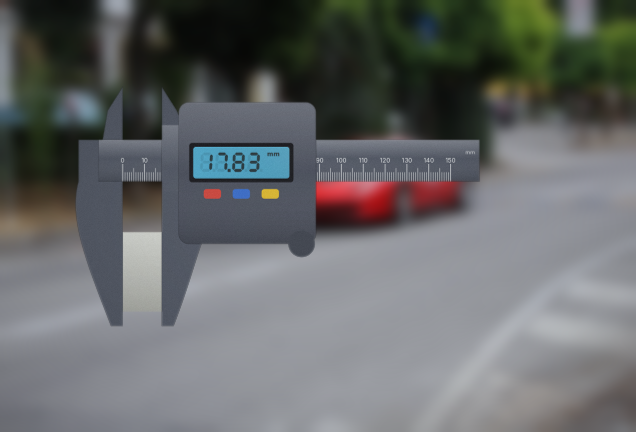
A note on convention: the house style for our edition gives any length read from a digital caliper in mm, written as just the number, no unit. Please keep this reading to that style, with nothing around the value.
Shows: 17.83
